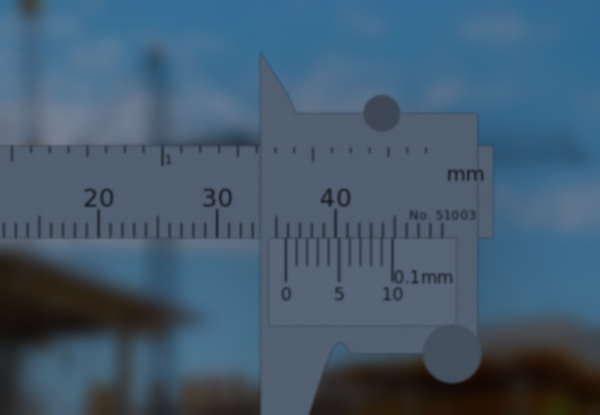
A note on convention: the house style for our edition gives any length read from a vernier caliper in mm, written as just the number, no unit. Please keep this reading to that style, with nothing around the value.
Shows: 35.8
